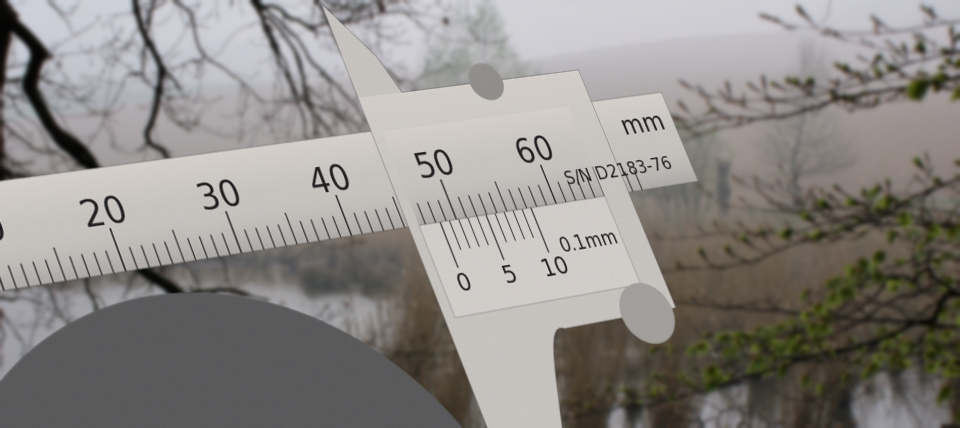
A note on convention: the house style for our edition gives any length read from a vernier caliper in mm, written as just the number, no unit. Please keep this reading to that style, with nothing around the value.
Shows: 48.4
